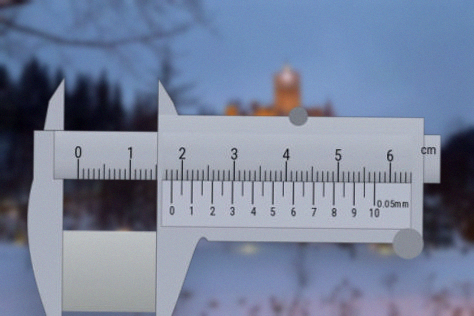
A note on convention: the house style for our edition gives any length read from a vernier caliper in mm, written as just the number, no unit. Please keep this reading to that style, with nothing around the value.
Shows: 18.0
